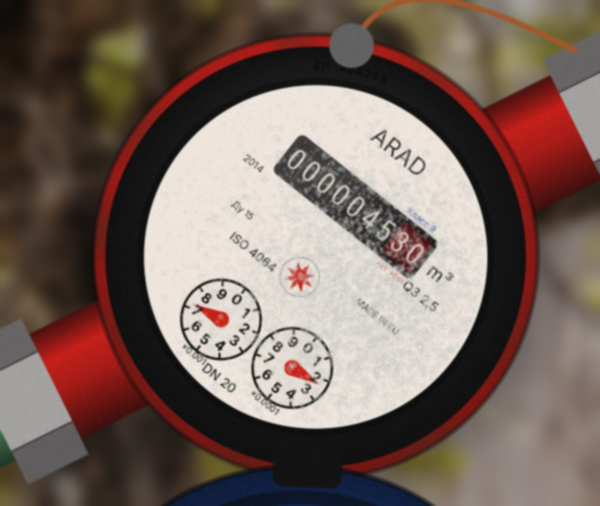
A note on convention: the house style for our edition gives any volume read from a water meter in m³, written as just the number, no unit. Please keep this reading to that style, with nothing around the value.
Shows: 45.3072
